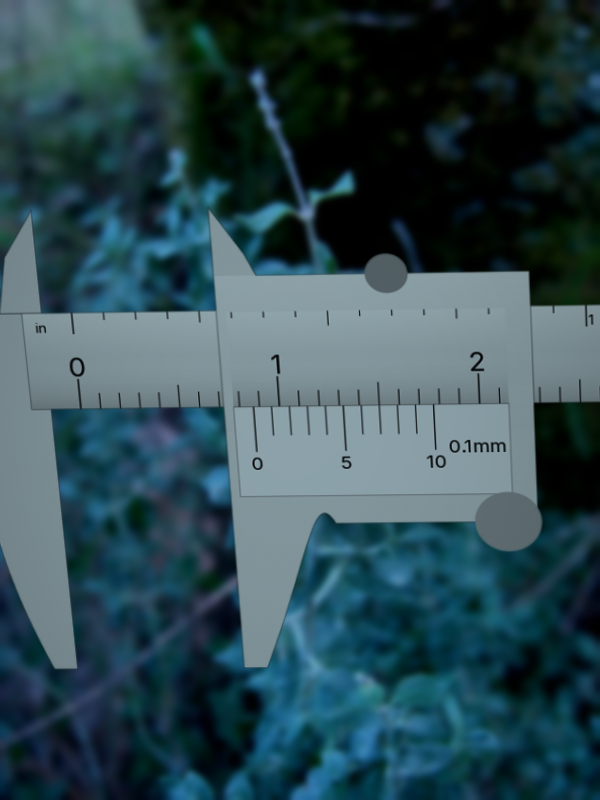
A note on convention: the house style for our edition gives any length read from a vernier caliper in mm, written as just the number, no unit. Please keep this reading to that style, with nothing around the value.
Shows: 8.7
